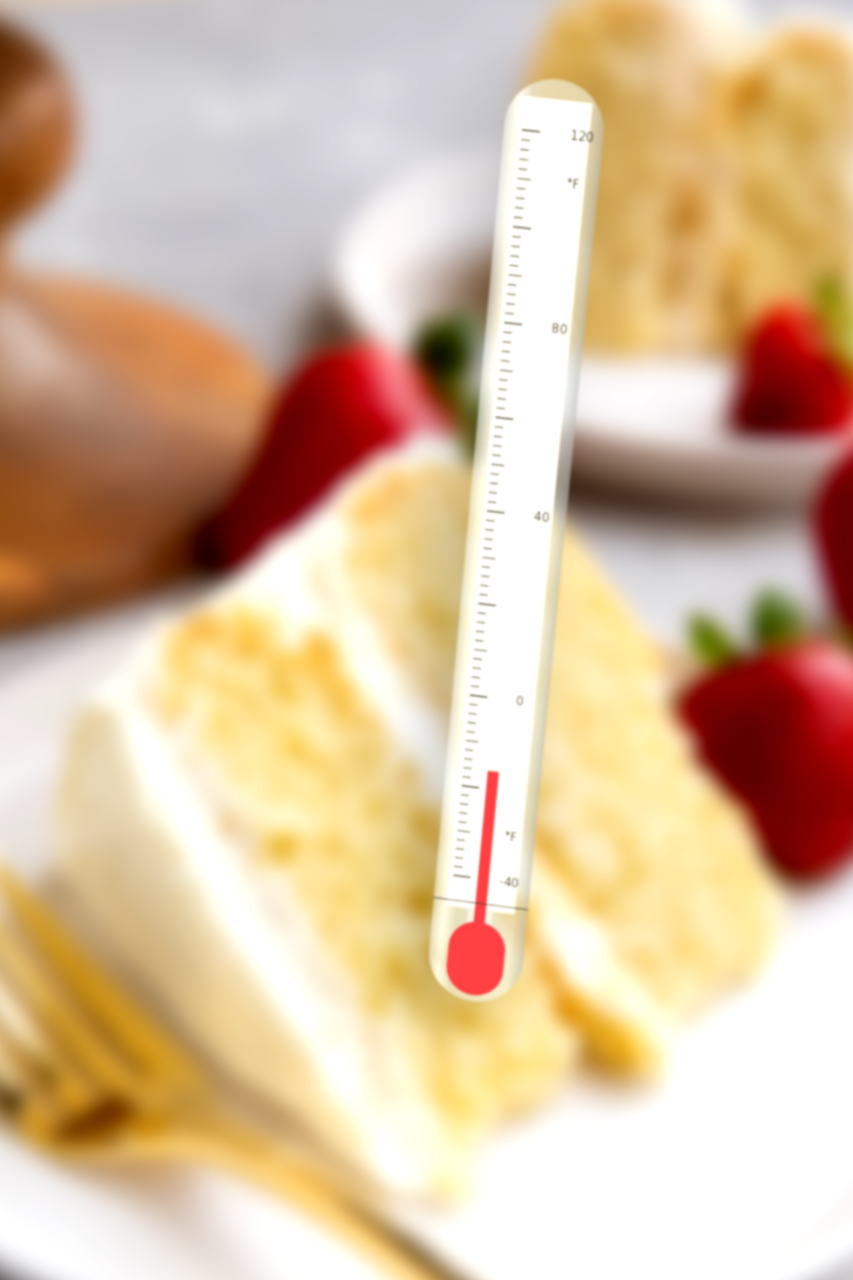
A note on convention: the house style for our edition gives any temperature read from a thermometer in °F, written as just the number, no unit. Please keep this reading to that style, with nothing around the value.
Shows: -16
